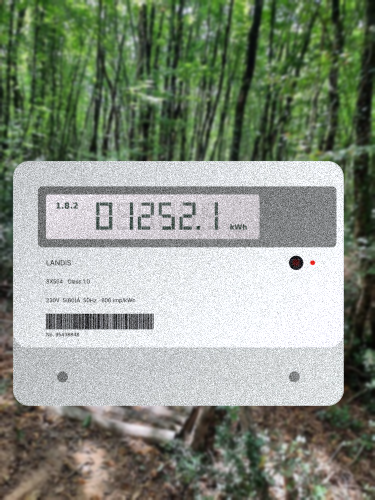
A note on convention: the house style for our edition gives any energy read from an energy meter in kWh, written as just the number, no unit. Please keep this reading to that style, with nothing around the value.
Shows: 1252.1
